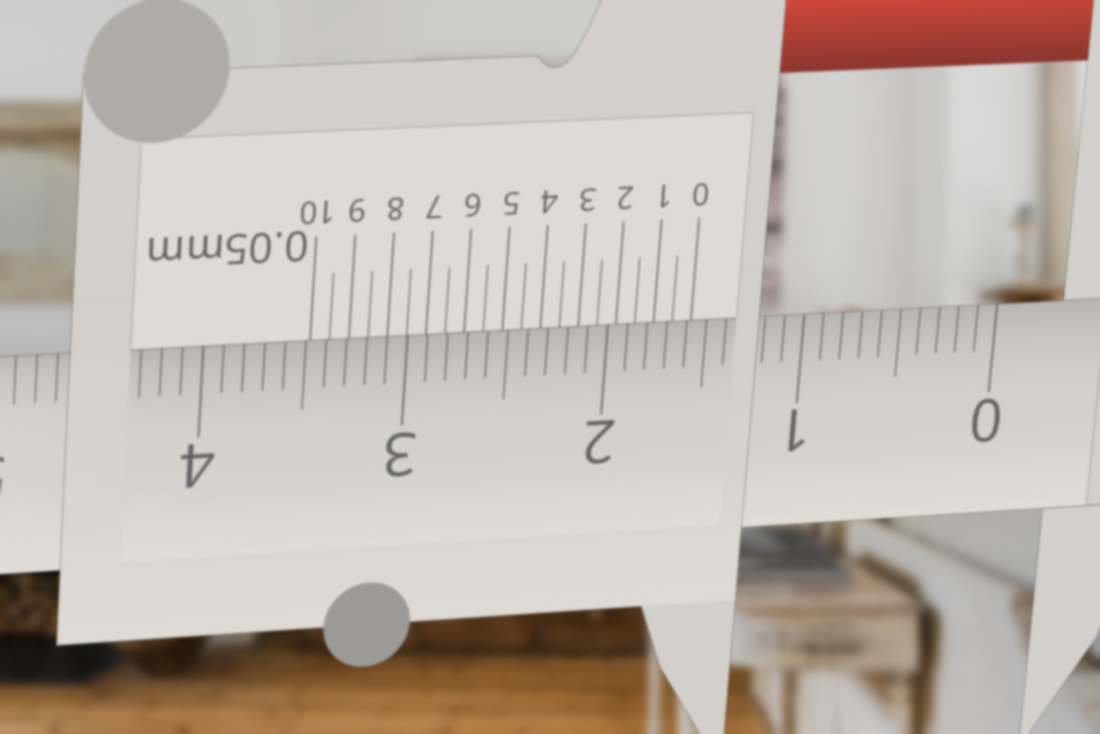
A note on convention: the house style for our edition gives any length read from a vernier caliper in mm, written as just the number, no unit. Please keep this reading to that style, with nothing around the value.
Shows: 15.8
